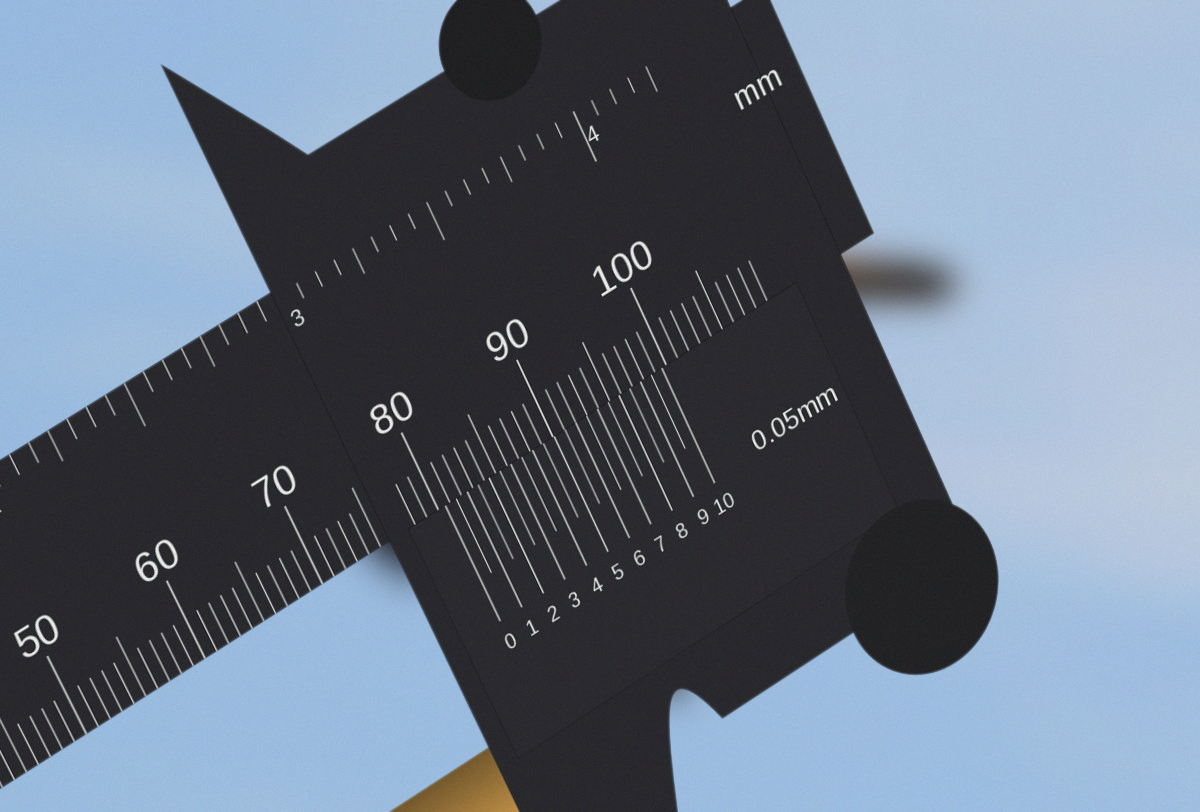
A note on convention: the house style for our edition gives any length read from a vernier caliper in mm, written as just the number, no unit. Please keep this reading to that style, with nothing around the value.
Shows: 80.6
